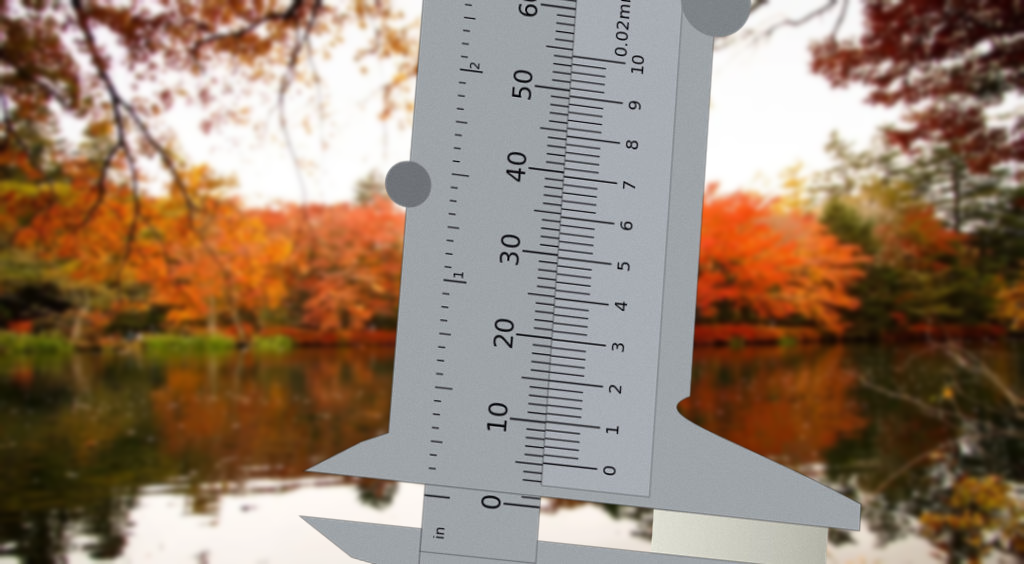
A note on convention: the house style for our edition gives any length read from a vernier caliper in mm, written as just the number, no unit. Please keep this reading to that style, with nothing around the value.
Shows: 5.2
